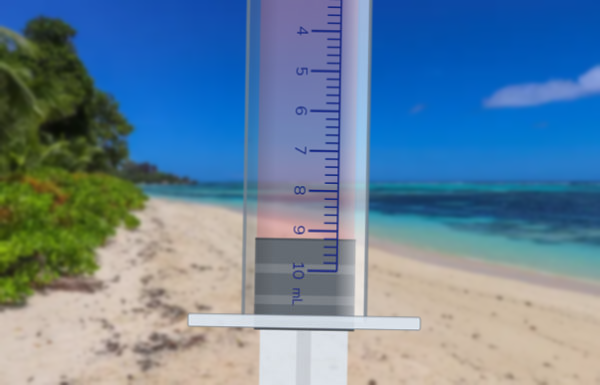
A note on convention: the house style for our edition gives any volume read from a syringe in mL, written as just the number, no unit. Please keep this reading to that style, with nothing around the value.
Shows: 9.2
